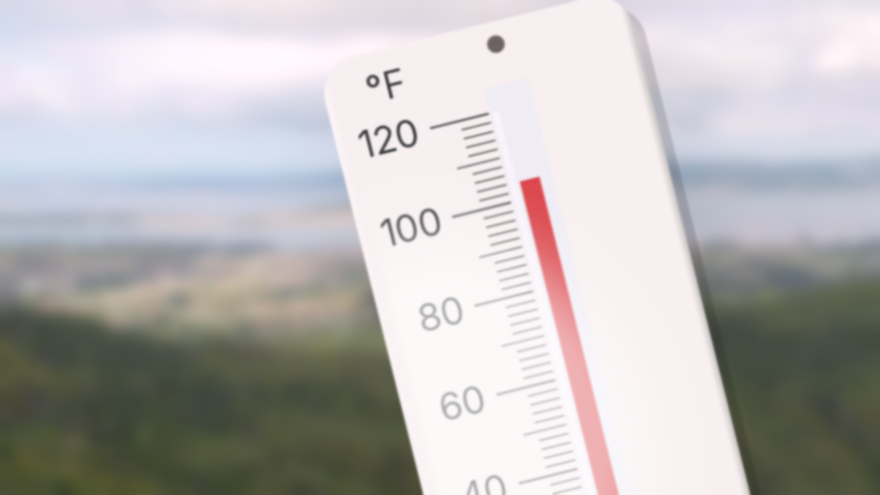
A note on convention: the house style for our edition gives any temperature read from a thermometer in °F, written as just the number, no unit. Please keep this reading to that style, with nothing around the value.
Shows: 104
